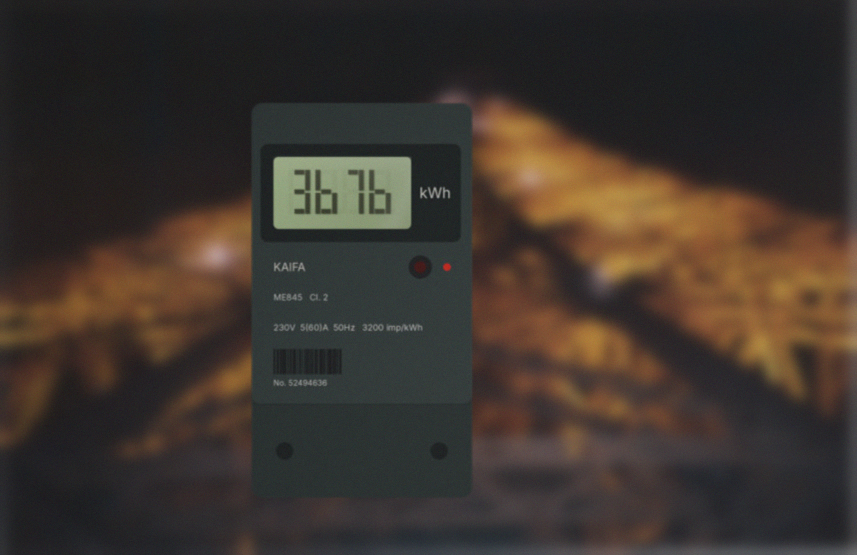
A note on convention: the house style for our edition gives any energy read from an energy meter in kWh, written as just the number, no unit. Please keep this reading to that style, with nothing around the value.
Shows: 3676
